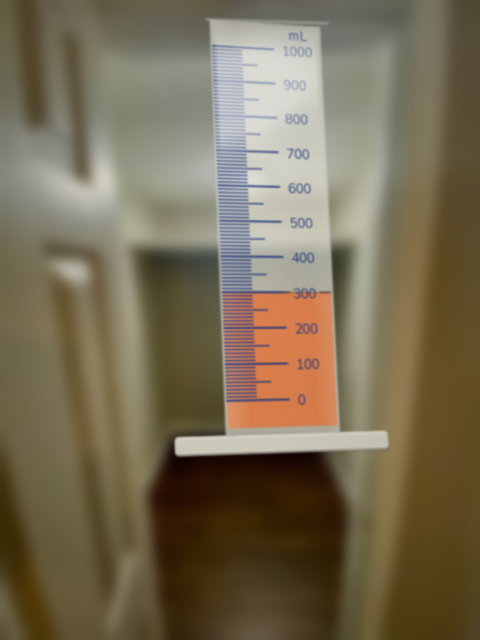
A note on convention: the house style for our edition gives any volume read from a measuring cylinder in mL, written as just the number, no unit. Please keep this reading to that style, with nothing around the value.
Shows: 300
